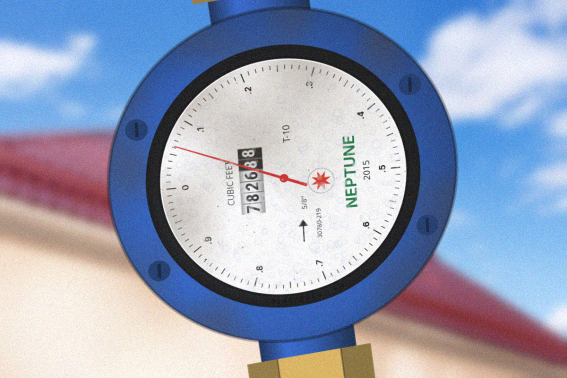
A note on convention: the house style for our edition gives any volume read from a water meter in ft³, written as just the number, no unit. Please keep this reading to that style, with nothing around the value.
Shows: 782688.06
